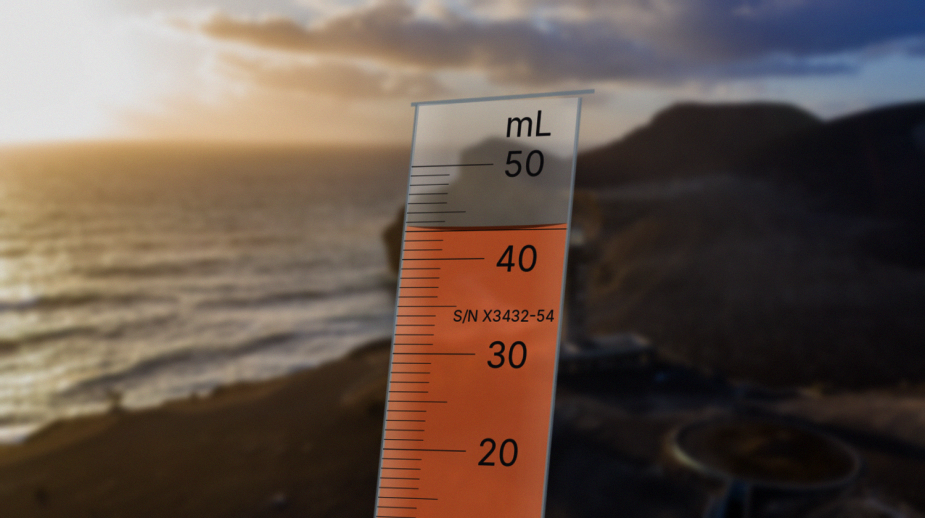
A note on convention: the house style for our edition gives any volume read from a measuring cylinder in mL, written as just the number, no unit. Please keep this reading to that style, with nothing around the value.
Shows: 43
